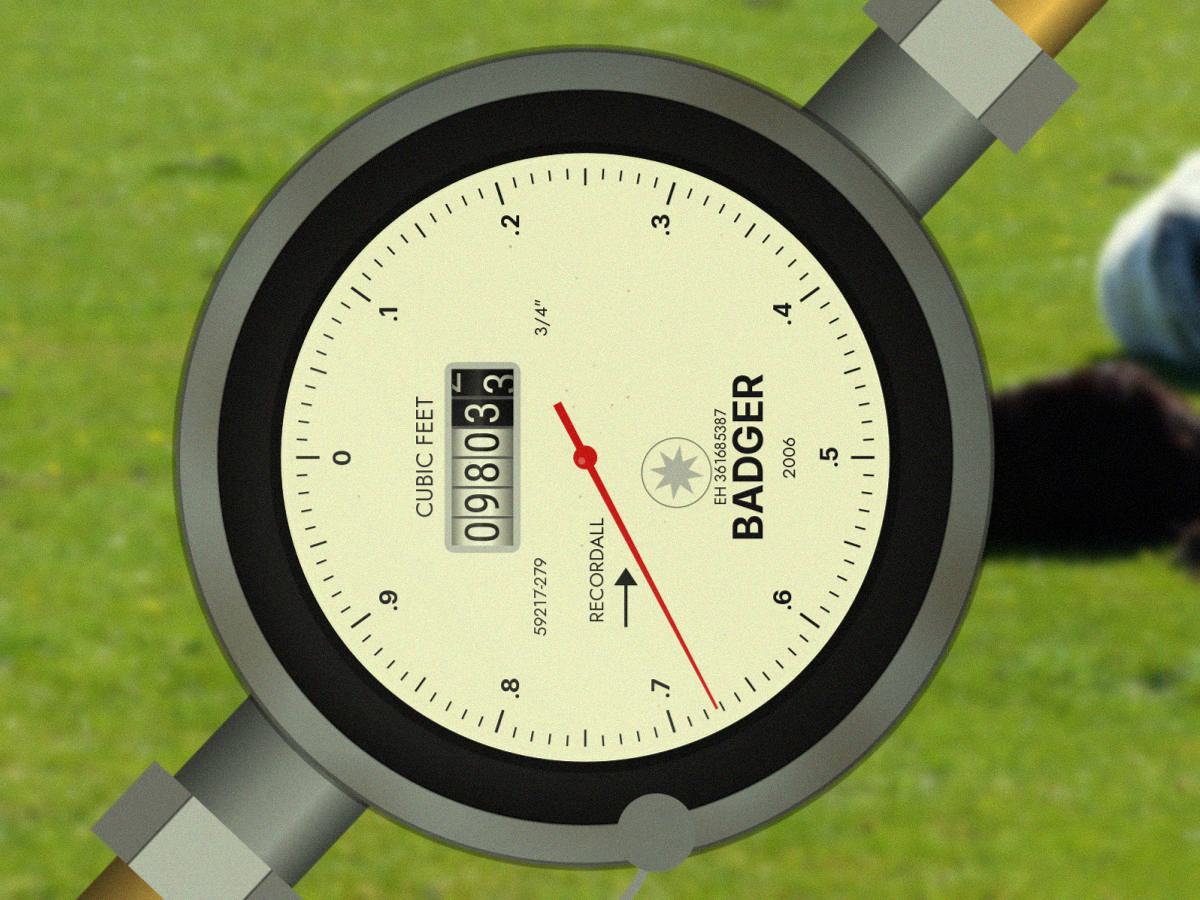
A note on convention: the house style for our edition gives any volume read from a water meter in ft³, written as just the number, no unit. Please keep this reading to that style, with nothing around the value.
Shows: 98032.67
